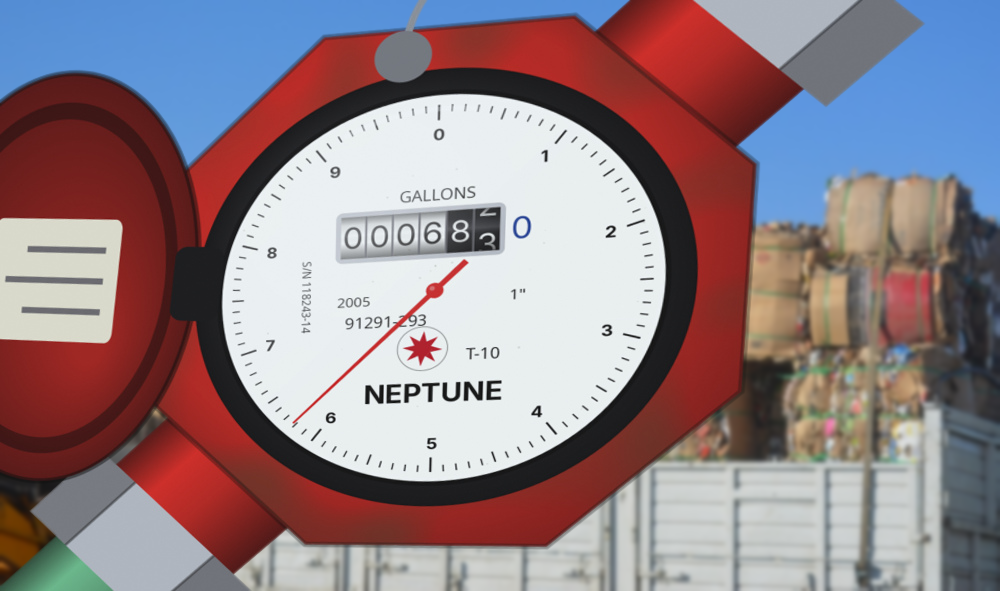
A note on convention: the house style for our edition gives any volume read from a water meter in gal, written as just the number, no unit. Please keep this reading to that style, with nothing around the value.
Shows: 6826.2
